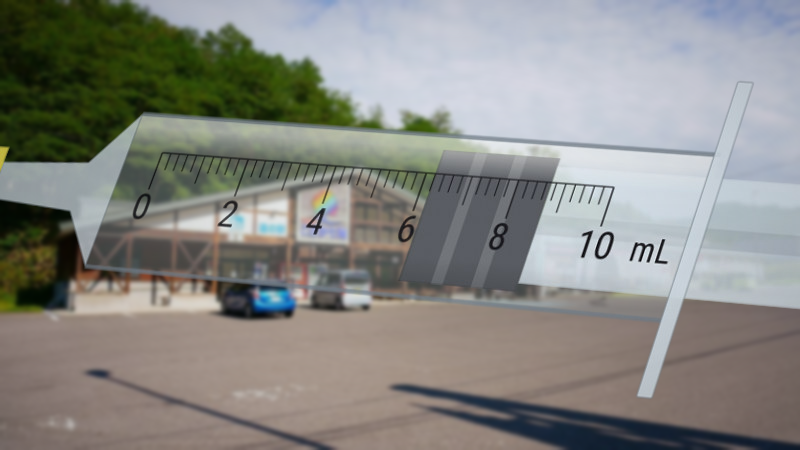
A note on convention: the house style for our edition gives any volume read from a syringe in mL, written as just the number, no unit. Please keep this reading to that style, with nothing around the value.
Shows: 6.2
